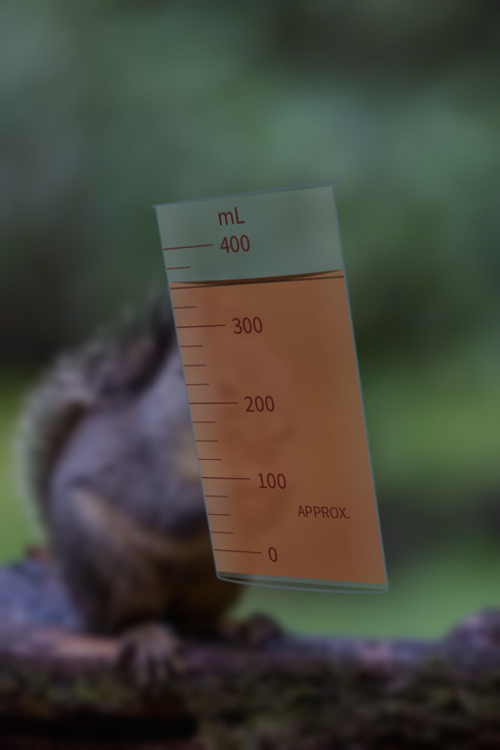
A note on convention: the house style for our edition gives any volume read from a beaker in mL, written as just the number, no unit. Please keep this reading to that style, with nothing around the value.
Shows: 350
